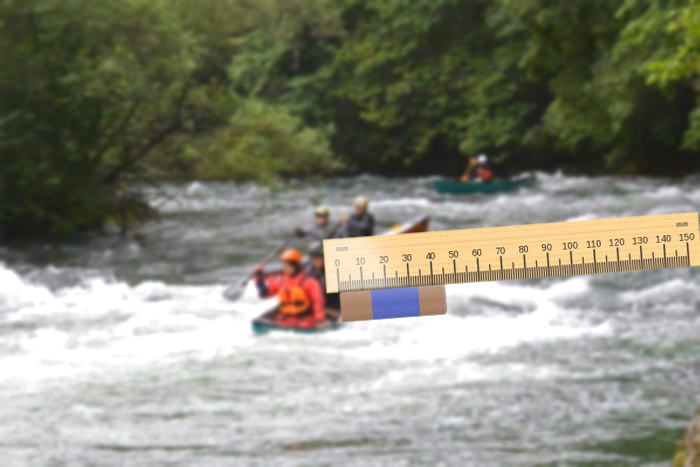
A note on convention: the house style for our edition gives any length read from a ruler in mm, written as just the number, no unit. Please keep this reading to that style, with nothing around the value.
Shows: 45
